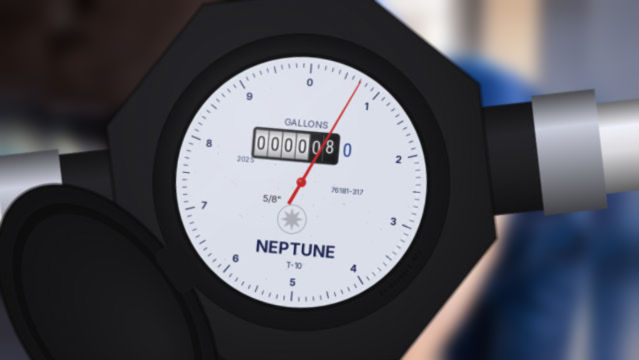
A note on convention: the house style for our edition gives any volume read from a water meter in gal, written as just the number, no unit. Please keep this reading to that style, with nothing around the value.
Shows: 80.7
